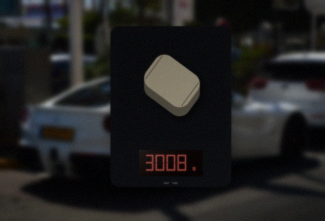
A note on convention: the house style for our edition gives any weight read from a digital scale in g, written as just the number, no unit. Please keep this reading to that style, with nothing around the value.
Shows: 3008
